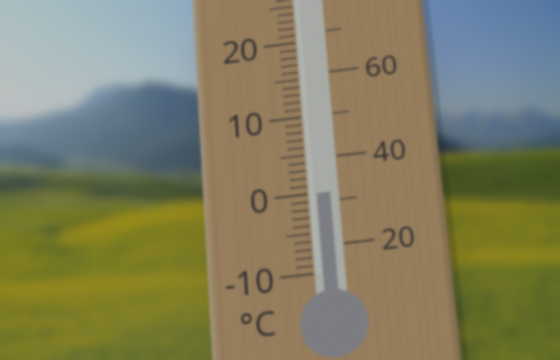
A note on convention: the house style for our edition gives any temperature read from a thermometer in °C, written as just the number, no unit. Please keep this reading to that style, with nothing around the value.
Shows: 0
